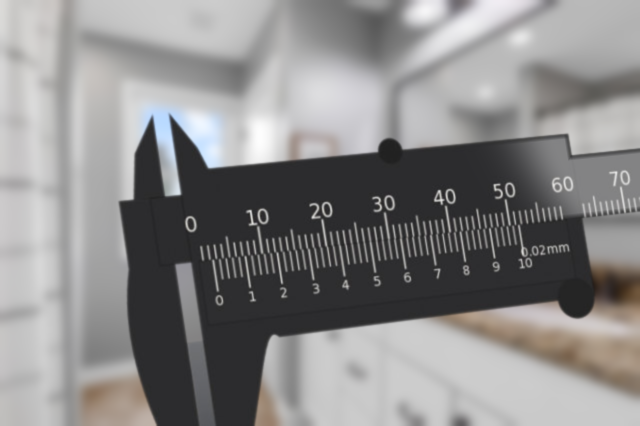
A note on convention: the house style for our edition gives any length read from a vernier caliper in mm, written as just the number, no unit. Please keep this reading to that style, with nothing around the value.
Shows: 2.5
